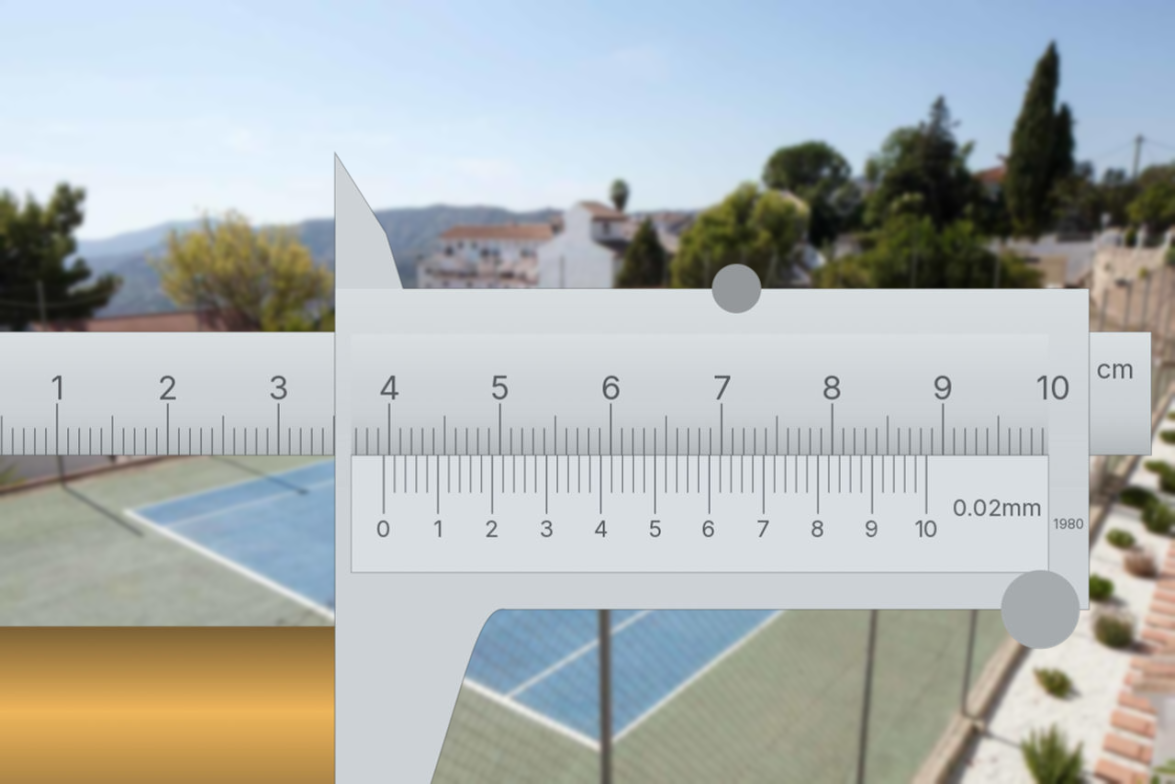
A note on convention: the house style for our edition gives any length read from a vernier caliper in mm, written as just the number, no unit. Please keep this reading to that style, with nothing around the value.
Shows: 39.5
